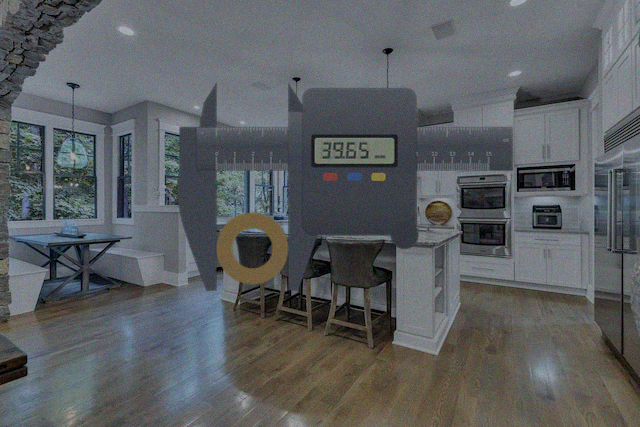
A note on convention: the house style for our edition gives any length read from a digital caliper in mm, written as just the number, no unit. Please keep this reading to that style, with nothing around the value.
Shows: 39.65
